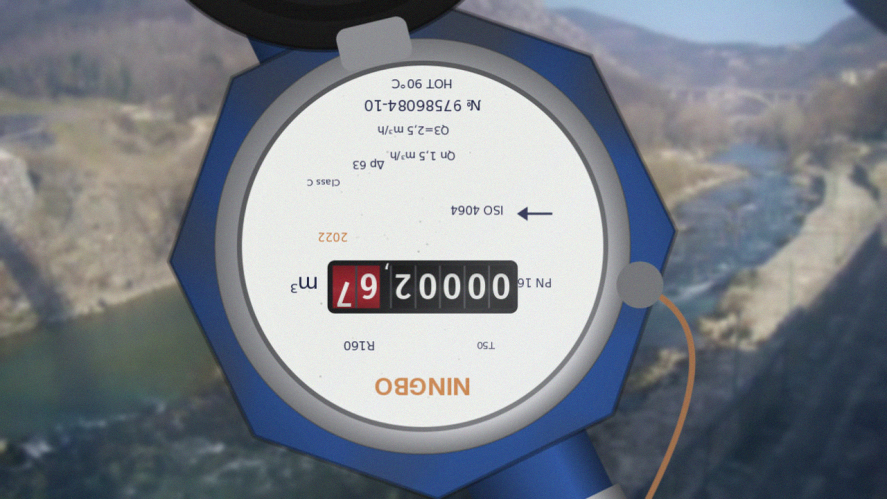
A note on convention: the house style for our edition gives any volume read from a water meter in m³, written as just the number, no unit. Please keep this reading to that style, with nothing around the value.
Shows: 2.67
